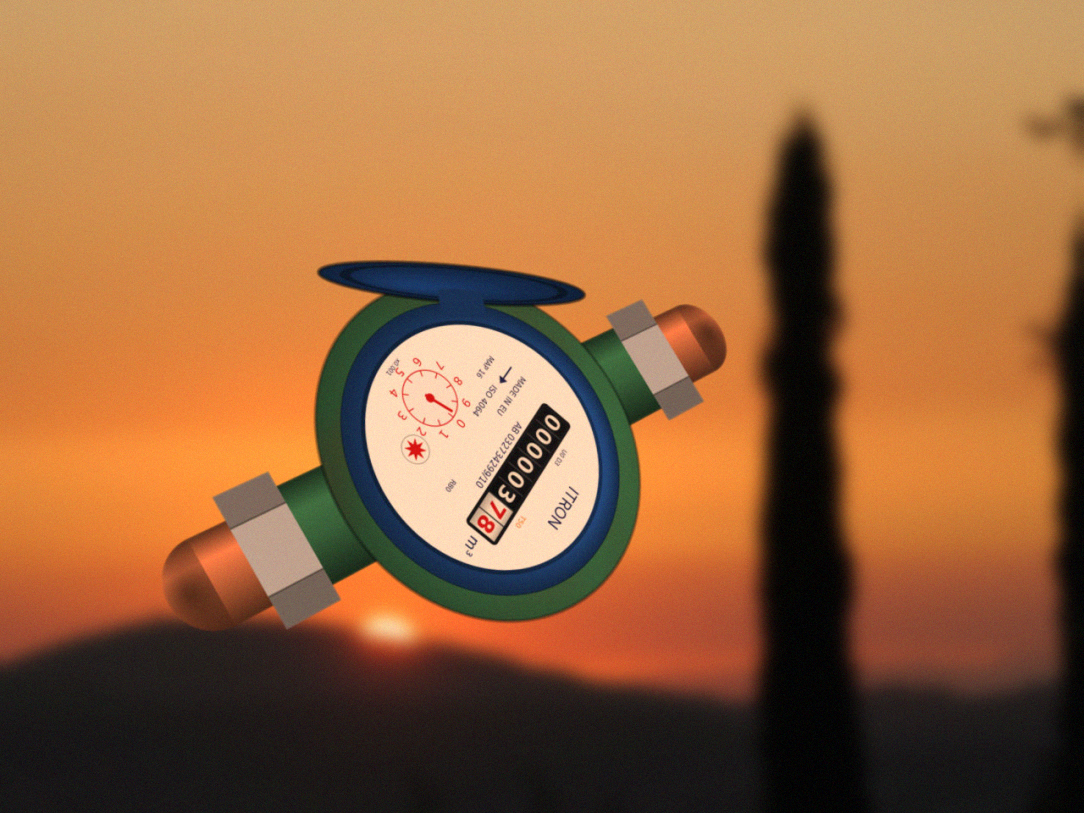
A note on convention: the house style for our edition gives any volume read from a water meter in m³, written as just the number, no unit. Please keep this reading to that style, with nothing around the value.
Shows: 3.779
